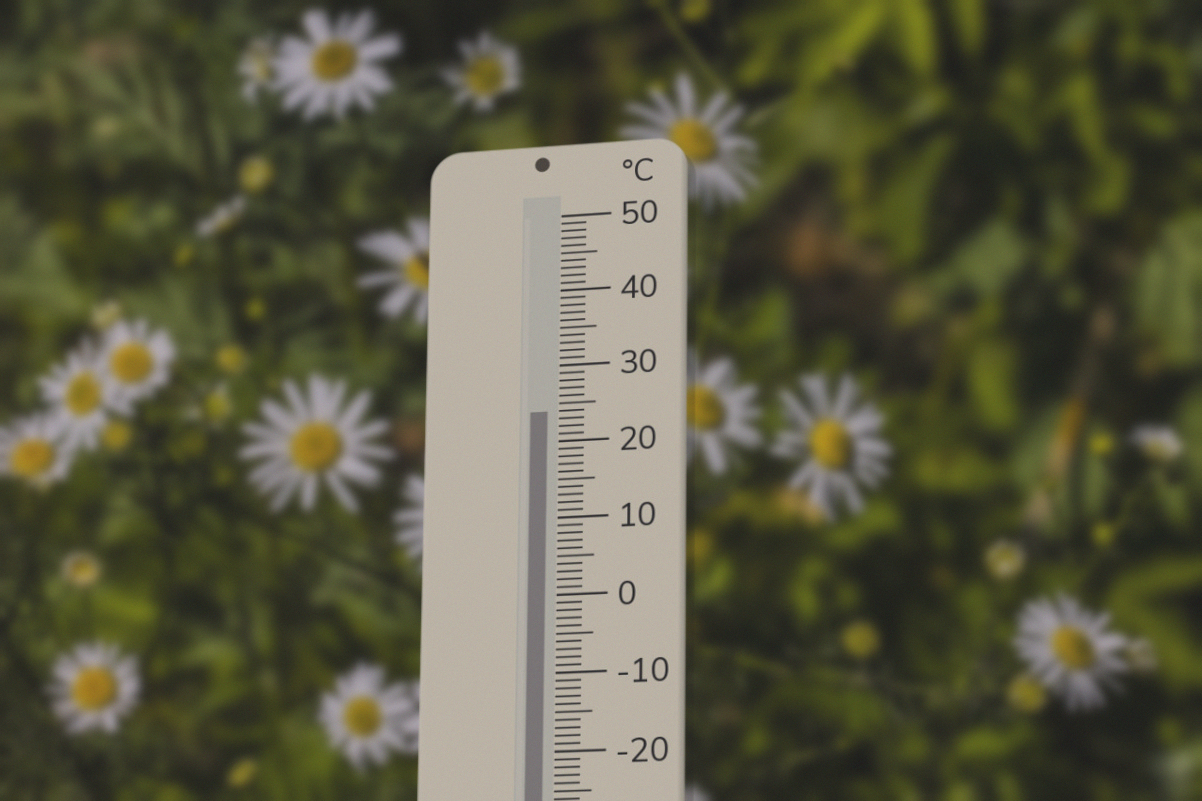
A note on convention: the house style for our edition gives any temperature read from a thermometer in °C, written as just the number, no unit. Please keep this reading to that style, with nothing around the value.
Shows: 24
